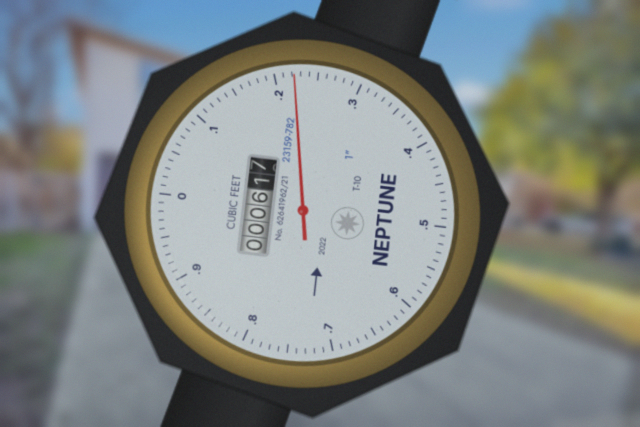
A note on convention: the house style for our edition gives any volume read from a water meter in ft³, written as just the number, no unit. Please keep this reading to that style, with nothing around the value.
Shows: 617.22
